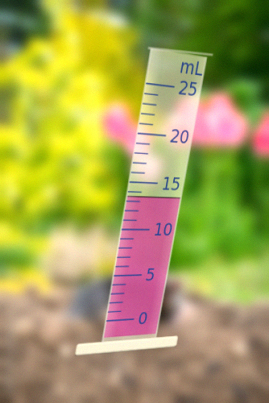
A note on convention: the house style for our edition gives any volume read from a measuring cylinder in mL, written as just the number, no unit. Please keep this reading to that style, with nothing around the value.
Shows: 13.5
